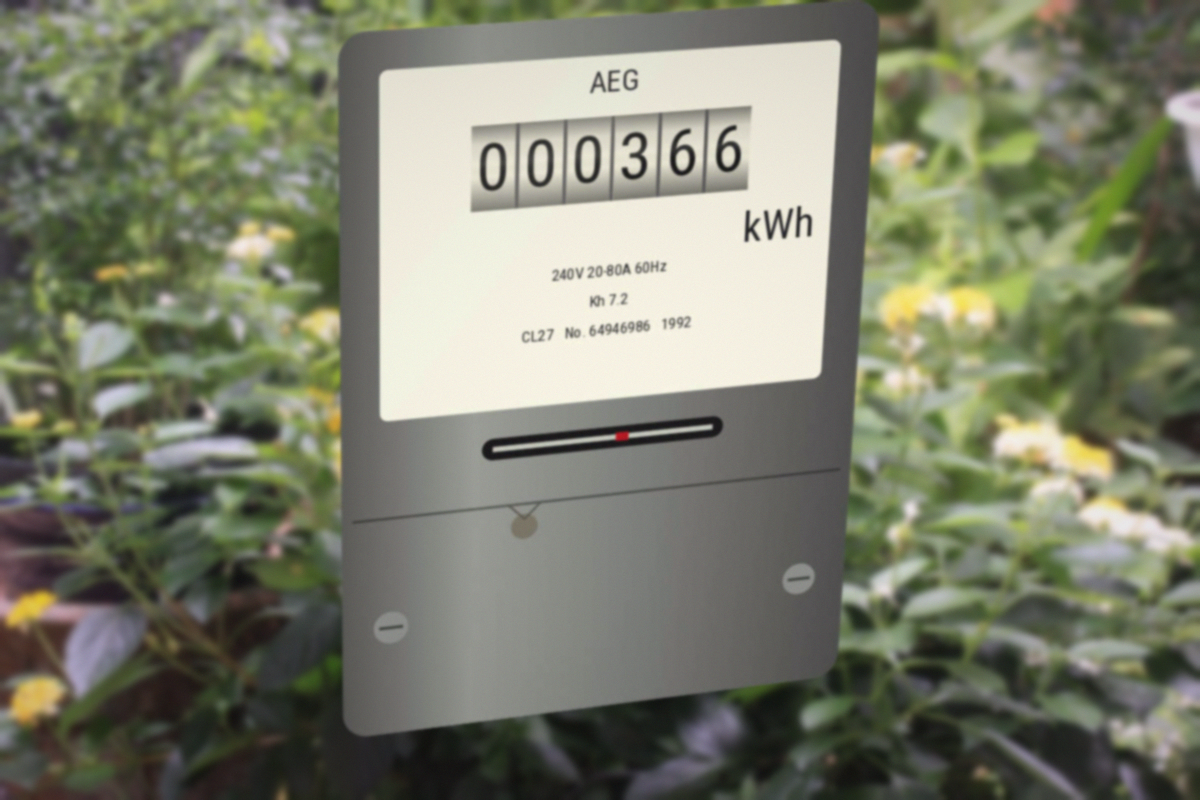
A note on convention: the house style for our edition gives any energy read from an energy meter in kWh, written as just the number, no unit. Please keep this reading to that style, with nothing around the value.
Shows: 366
